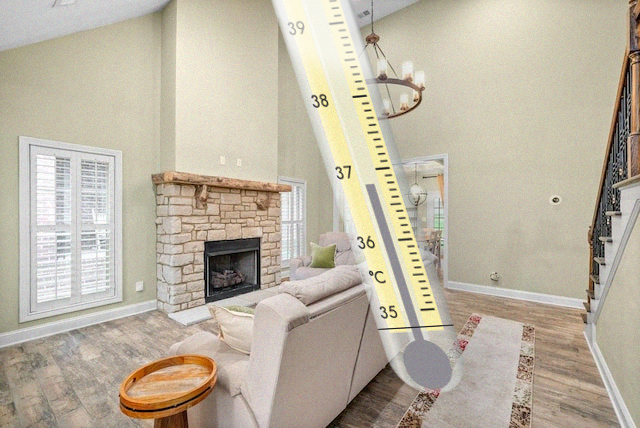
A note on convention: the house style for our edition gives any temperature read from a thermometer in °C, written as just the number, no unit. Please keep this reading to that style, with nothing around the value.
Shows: 36.8
